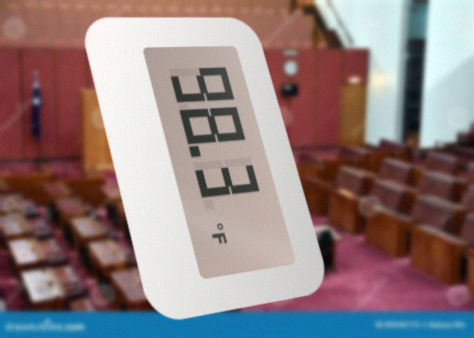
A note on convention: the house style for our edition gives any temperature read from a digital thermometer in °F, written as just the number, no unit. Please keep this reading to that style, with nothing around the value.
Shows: 98.3
